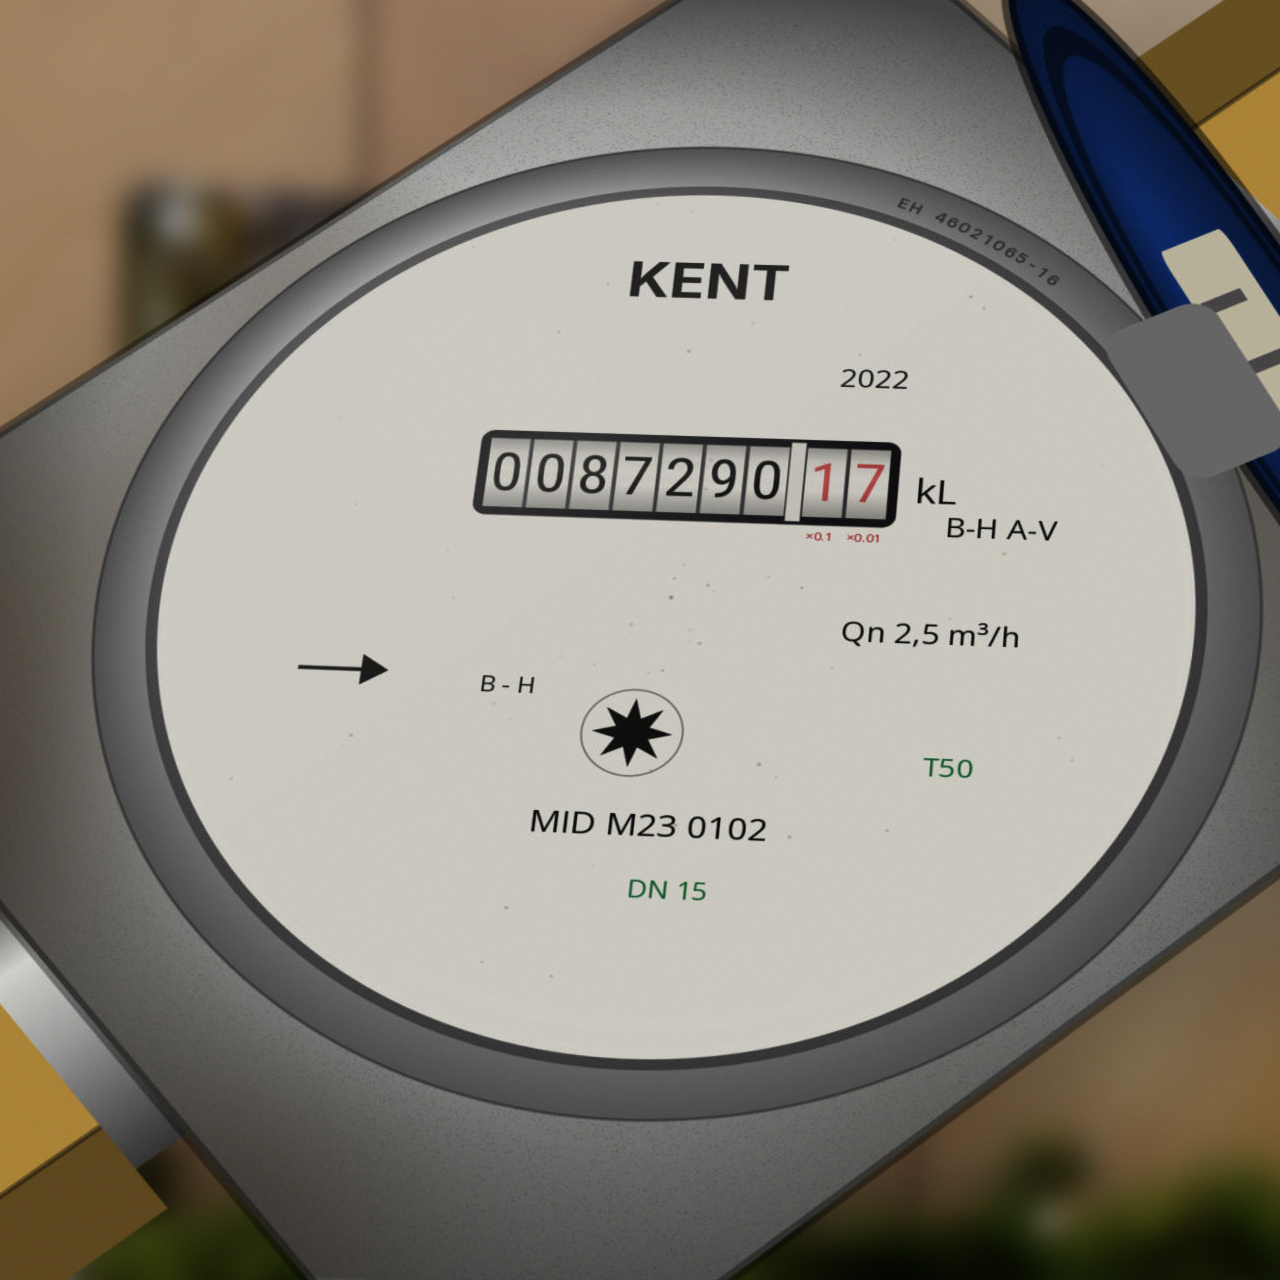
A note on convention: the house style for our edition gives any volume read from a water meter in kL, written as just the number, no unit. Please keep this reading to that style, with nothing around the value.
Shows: 87290.17
